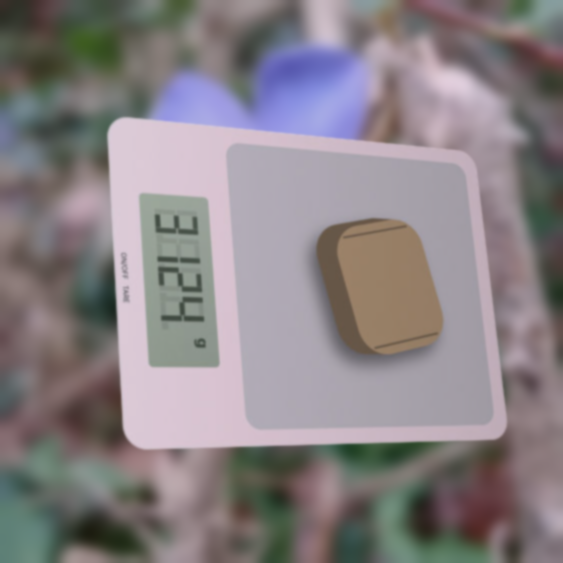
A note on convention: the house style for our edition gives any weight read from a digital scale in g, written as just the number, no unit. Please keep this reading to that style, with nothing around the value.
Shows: 3124
